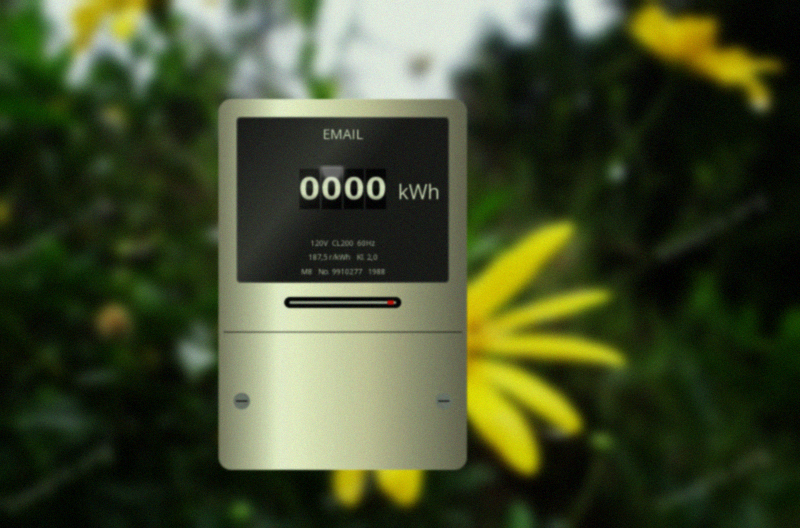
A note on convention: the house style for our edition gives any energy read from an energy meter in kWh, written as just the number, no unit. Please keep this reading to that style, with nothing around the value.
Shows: 0
